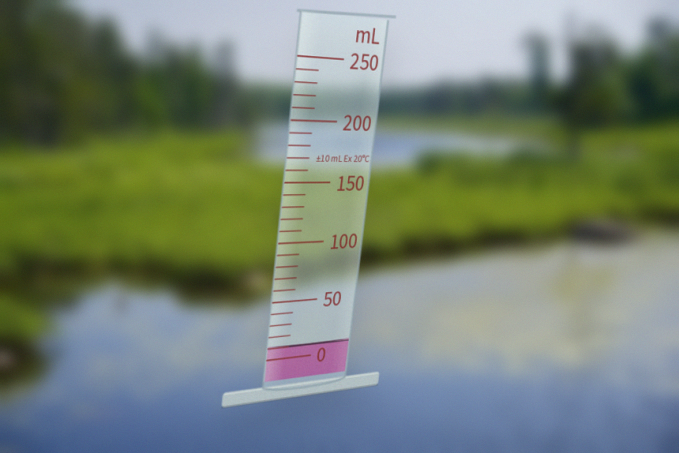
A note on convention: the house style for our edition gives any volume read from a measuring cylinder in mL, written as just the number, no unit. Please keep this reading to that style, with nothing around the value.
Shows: 10
